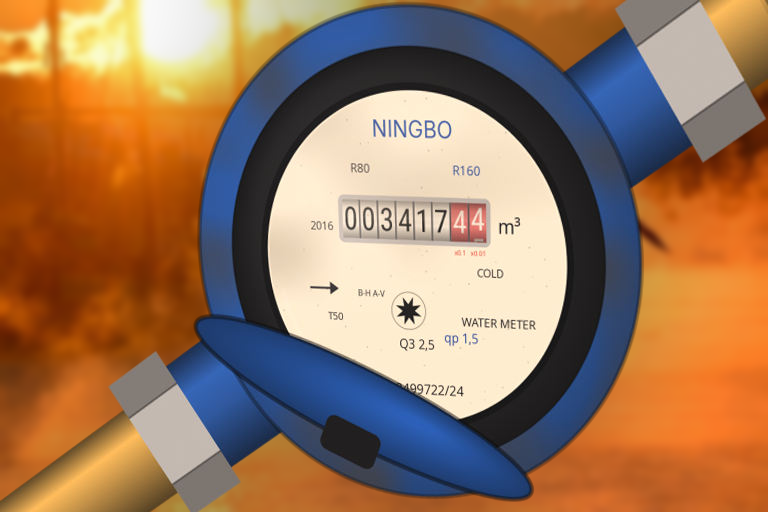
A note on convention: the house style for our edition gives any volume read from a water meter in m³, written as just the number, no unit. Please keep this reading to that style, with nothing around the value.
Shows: 3417.44
